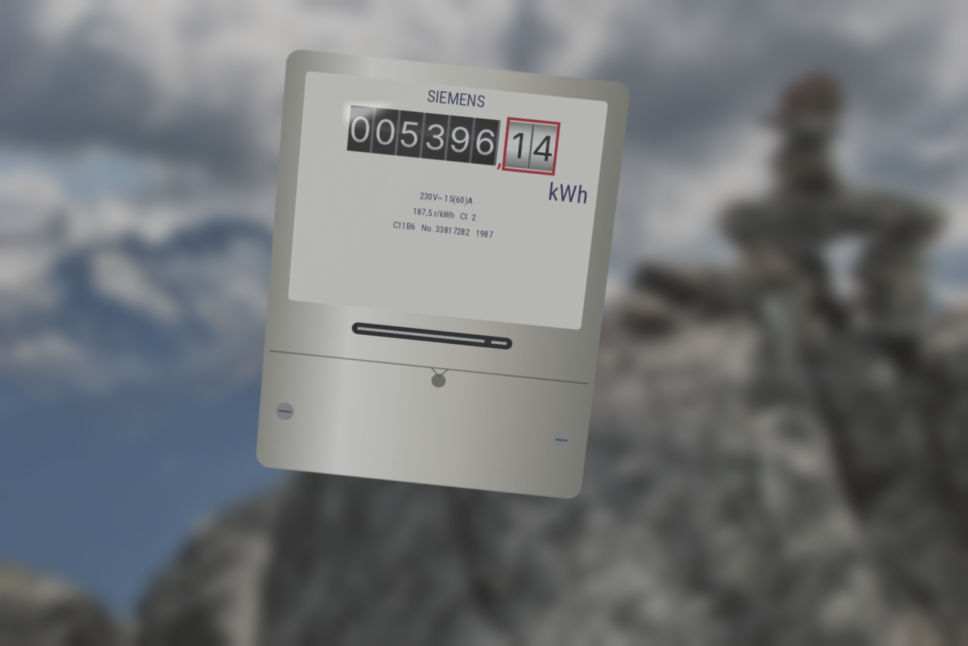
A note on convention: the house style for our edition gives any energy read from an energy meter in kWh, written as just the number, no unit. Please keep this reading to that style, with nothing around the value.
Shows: 5396.14
